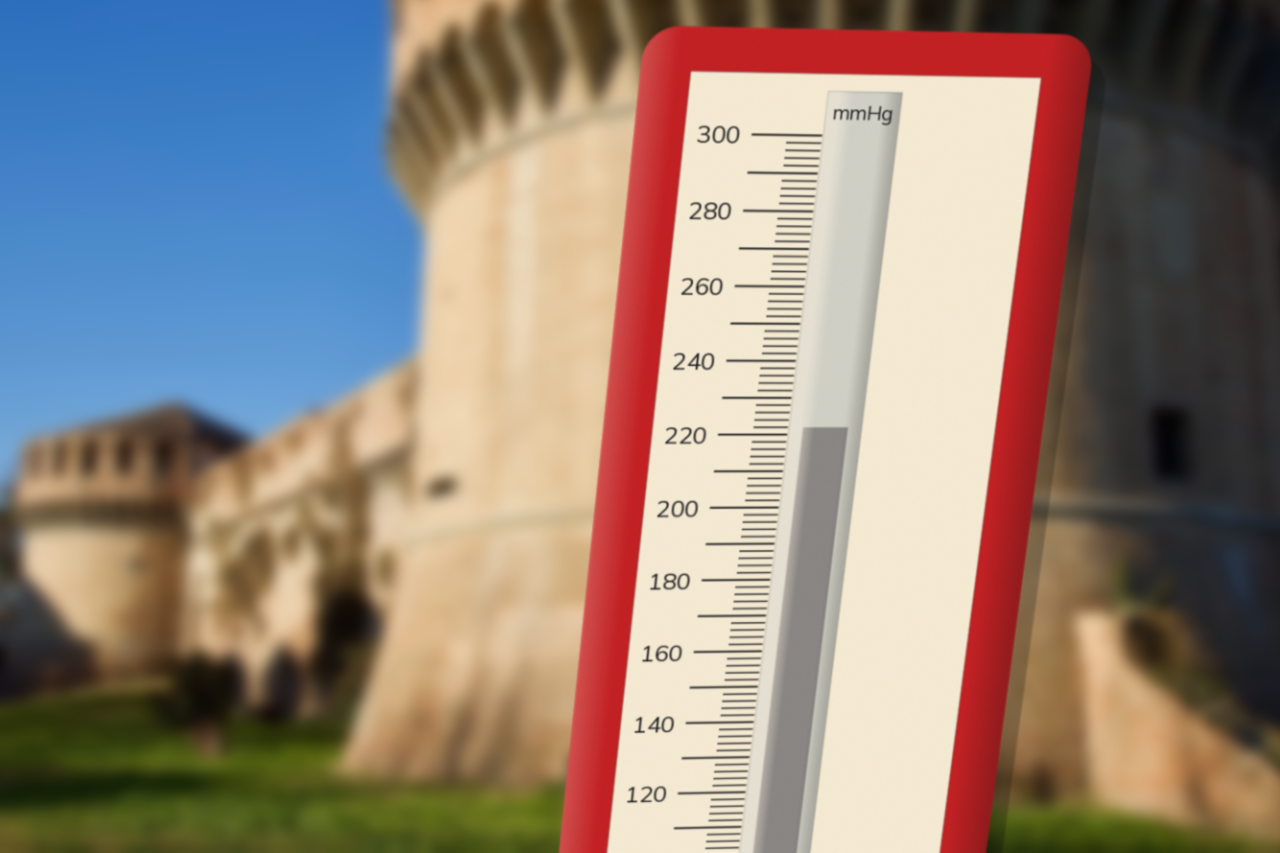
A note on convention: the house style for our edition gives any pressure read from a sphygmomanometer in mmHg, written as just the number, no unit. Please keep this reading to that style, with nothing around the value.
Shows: 222
